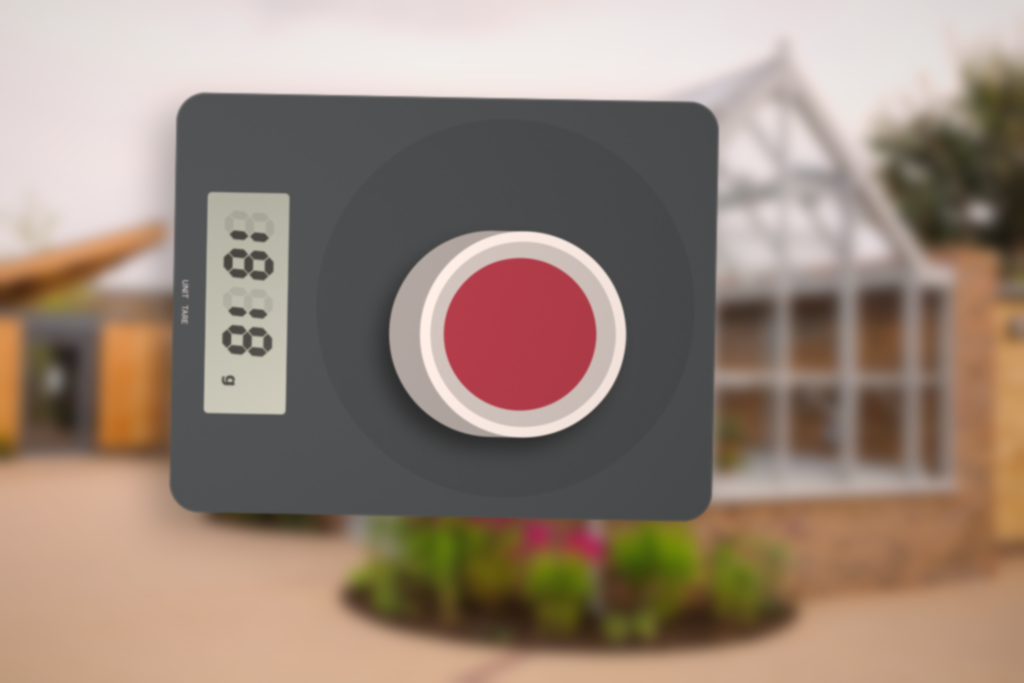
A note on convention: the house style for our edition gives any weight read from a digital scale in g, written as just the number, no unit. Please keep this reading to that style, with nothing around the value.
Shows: 1818
